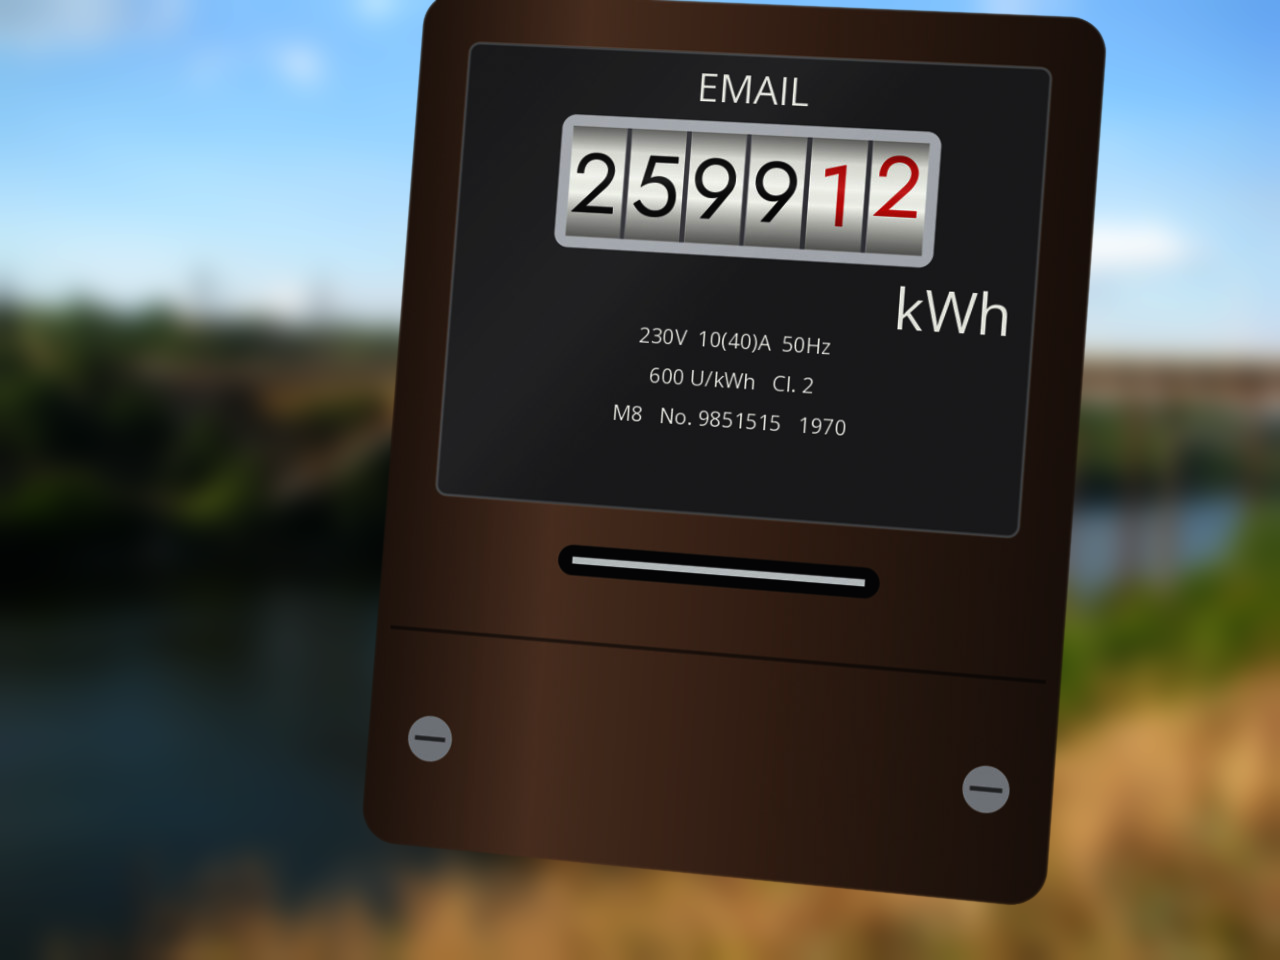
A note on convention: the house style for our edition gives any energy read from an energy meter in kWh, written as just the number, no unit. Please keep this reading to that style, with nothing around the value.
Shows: 2599.12
